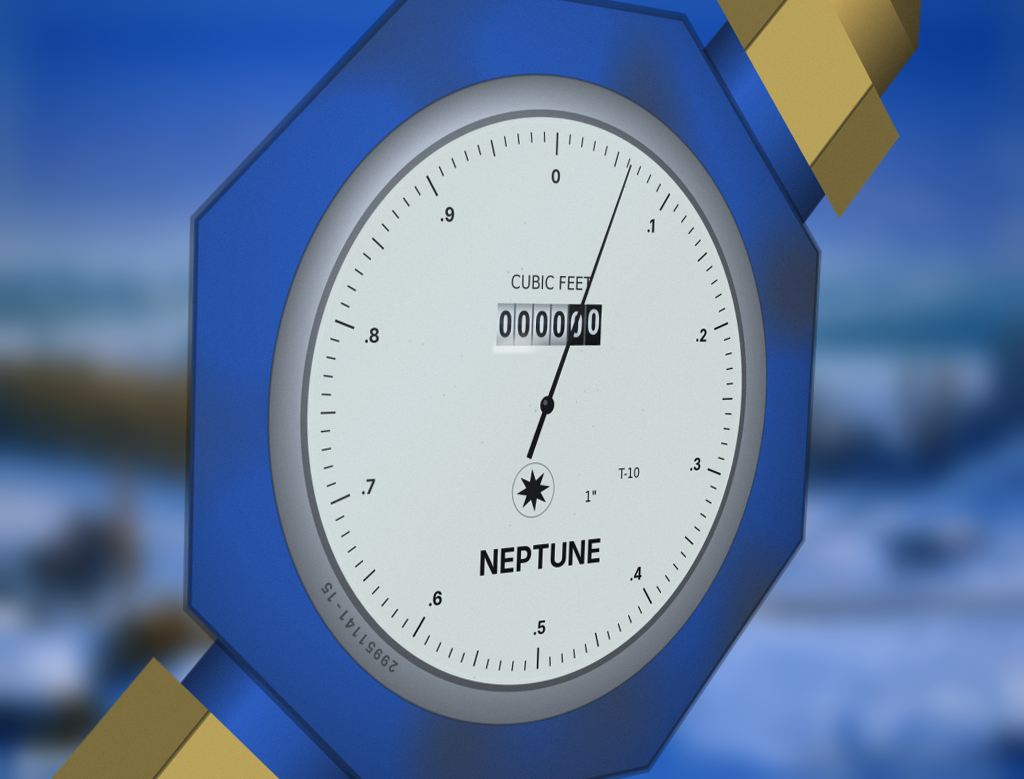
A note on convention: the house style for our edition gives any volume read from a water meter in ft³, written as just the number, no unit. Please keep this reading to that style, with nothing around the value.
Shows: 0.06
